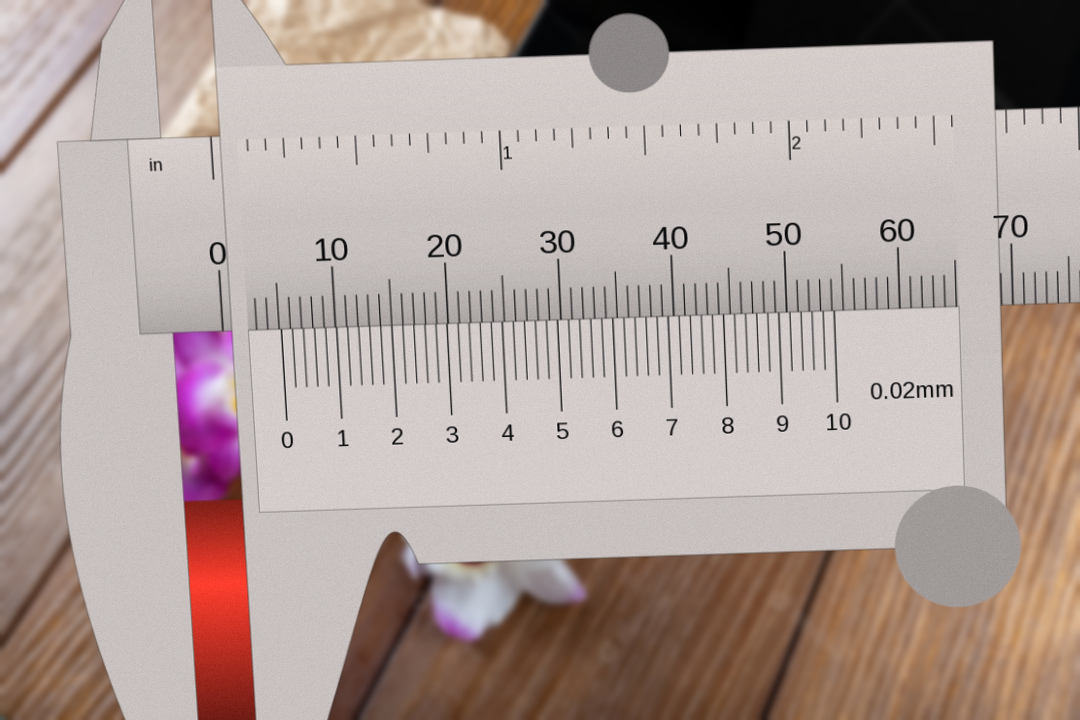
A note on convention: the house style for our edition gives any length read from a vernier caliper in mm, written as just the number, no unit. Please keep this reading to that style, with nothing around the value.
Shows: 5.2
